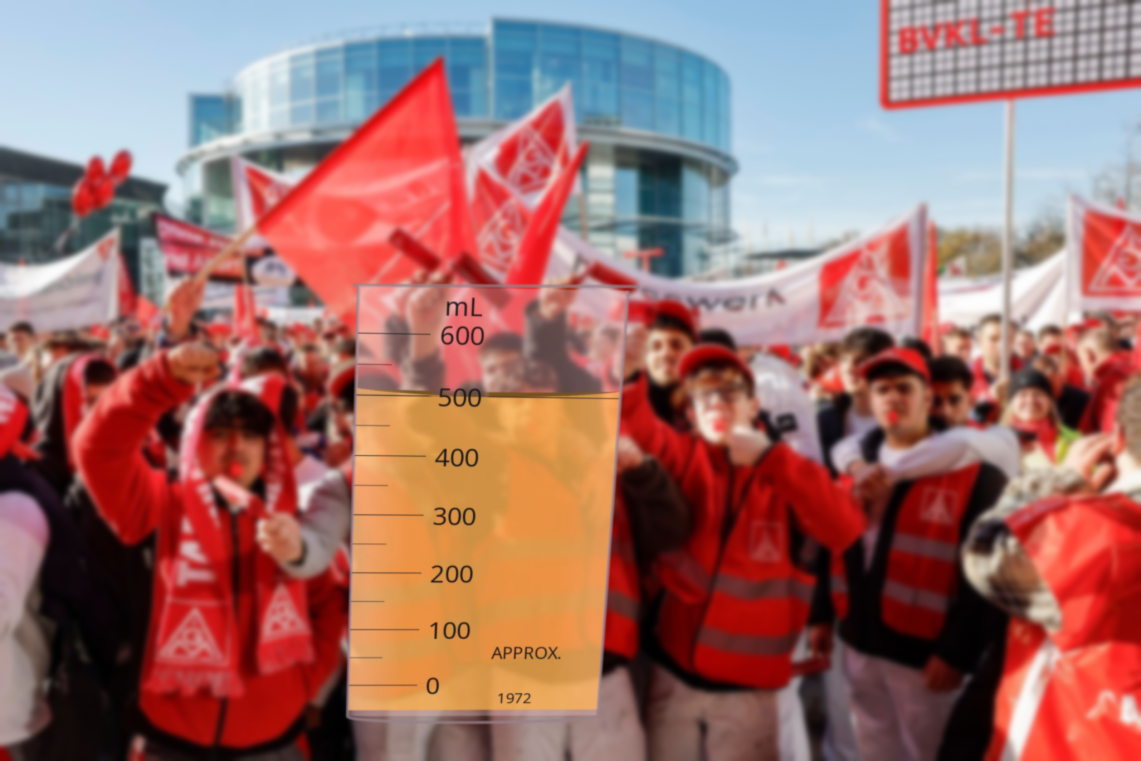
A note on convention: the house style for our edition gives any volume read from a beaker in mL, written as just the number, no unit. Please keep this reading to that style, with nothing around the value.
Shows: 500
